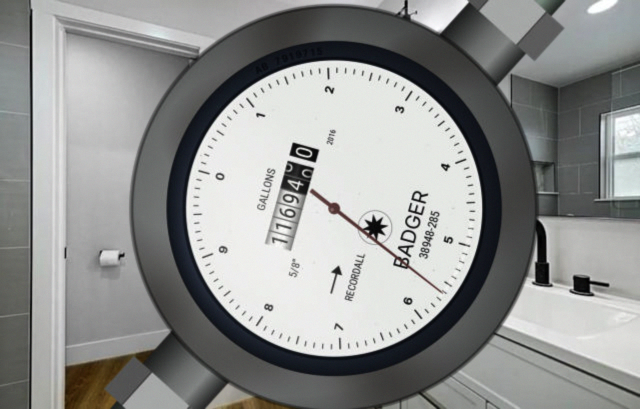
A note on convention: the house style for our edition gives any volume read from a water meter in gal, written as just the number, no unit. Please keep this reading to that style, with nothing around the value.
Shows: 1169485.6
